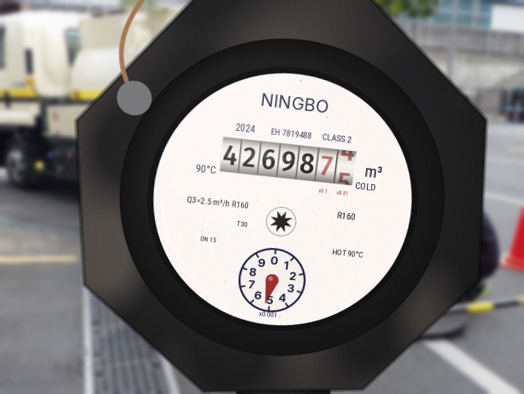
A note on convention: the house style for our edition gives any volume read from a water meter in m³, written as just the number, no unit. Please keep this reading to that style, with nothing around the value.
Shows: 42698.745
